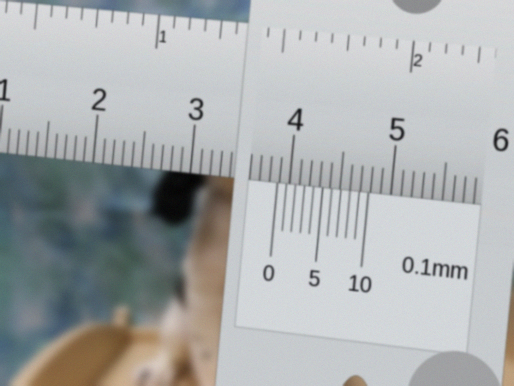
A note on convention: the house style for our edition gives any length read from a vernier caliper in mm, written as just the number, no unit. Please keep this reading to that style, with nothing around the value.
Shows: 38.8
